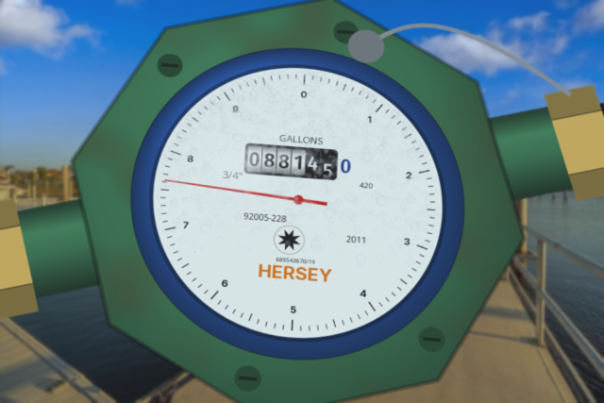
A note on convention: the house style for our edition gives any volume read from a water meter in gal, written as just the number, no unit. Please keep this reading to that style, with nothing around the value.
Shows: 881447.6
